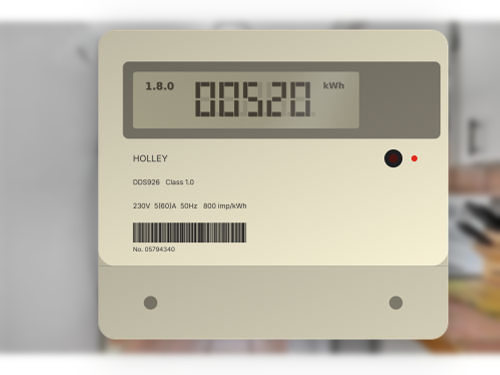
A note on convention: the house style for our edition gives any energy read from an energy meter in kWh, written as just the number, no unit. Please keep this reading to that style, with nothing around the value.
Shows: 520
